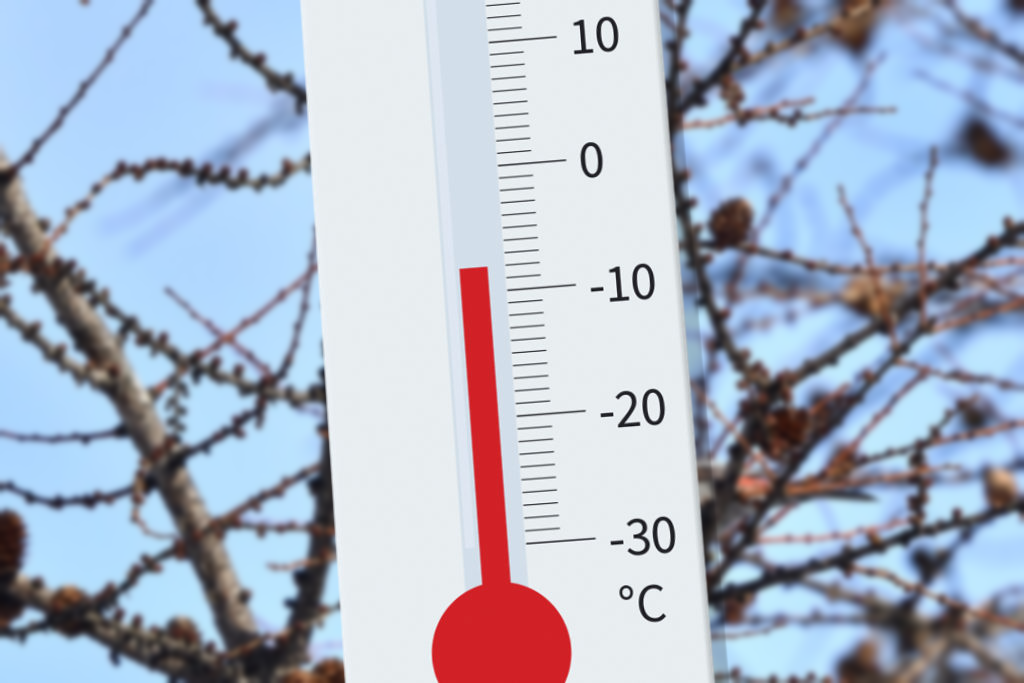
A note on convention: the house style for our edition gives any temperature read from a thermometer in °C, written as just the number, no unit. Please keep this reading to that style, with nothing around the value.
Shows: -8
